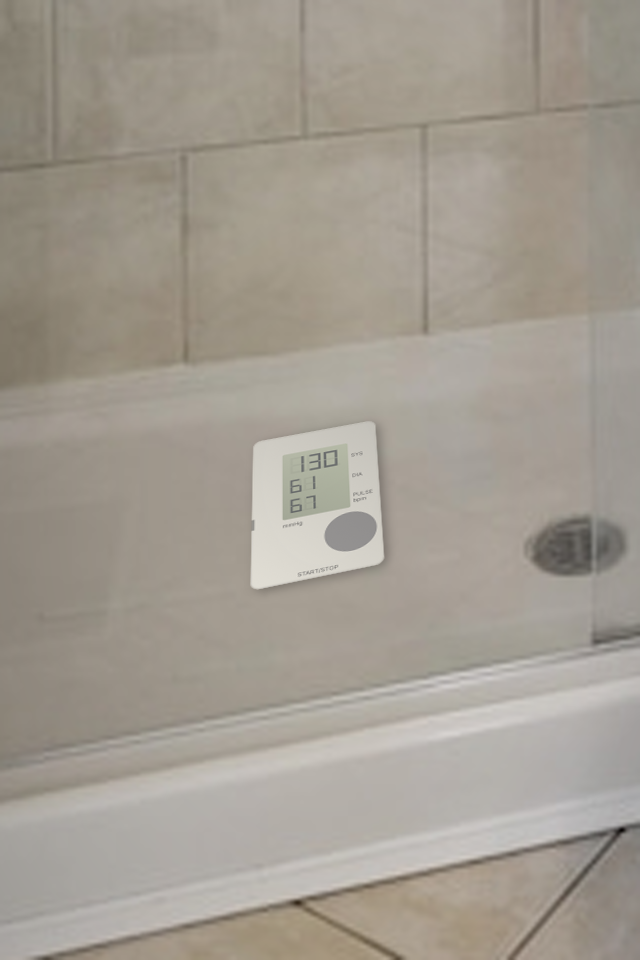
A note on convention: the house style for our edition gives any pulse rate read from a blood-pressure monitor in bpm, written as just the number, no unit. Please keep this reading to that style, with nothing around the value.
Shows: 67
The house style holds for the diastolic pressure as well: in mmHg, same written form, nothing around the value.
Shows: 61
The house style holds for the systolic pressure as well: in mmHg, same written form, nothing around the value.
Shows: 130
